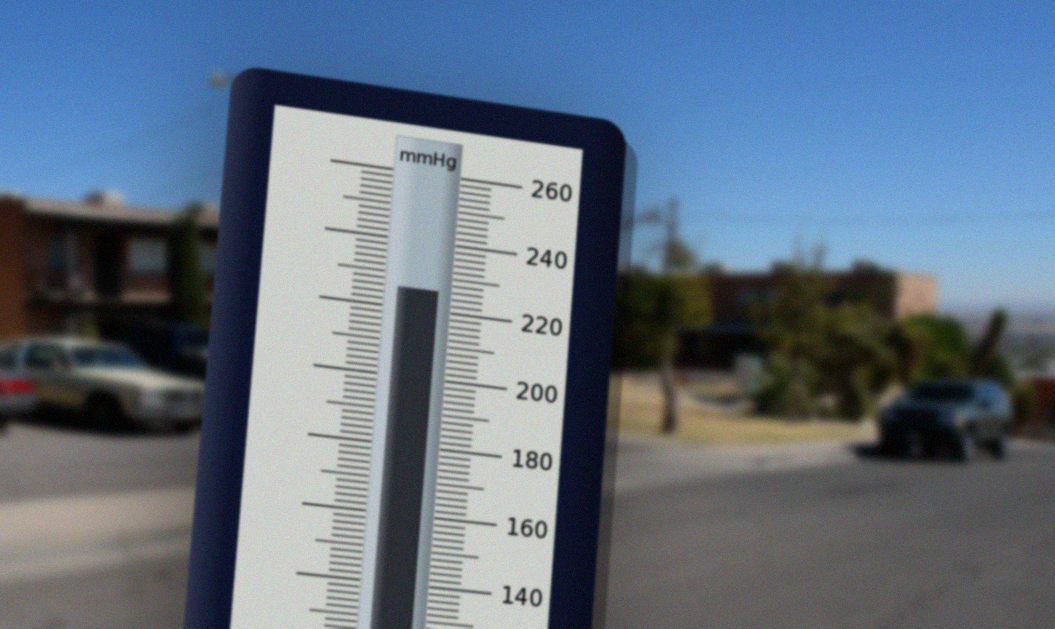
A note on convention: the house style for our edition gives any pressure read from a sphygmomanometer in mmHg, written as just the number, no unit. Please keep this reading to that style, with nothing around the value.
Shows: 226
